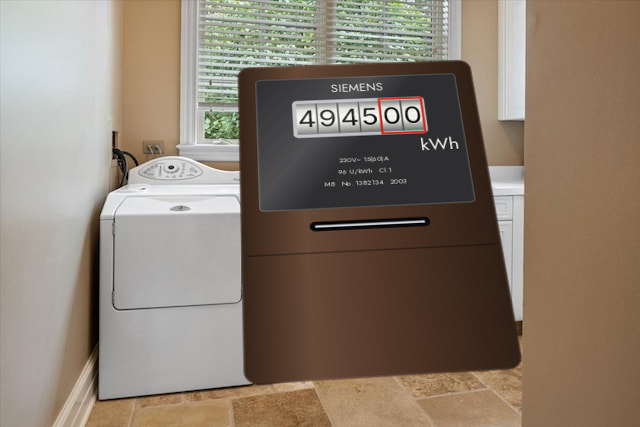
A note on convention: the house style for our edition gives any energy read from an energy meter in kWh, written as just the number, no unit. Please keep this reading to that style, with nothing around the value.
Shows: 4945.00
